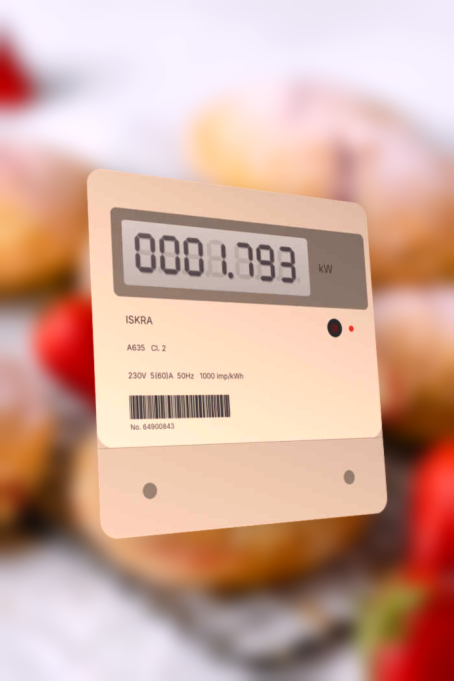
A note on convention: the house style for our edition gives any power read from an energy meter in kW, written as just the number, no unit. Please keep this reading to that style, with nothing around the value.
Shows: 1.793
